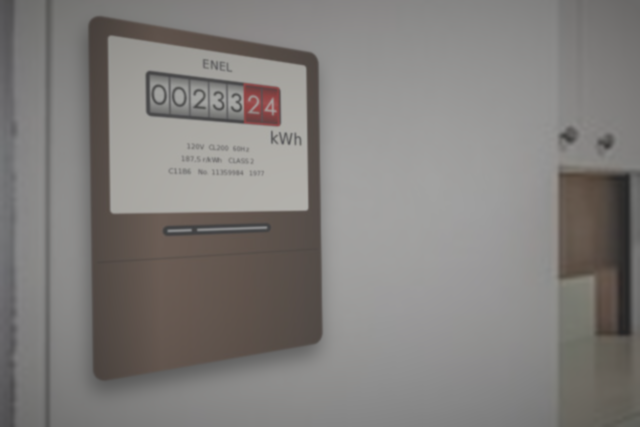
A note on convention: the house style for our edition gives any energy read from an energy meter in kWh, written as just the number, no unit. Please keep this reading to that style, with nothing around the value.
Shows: 233.24
